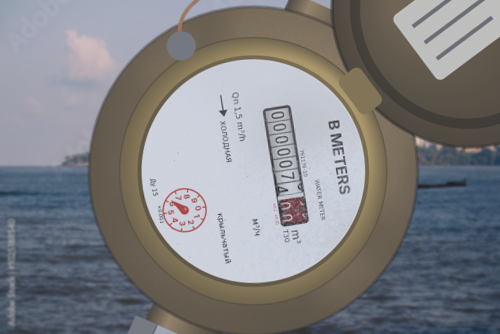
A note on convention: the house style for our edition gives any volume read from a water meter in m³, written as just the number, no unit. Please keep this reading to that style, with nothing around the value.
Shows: 73.996
